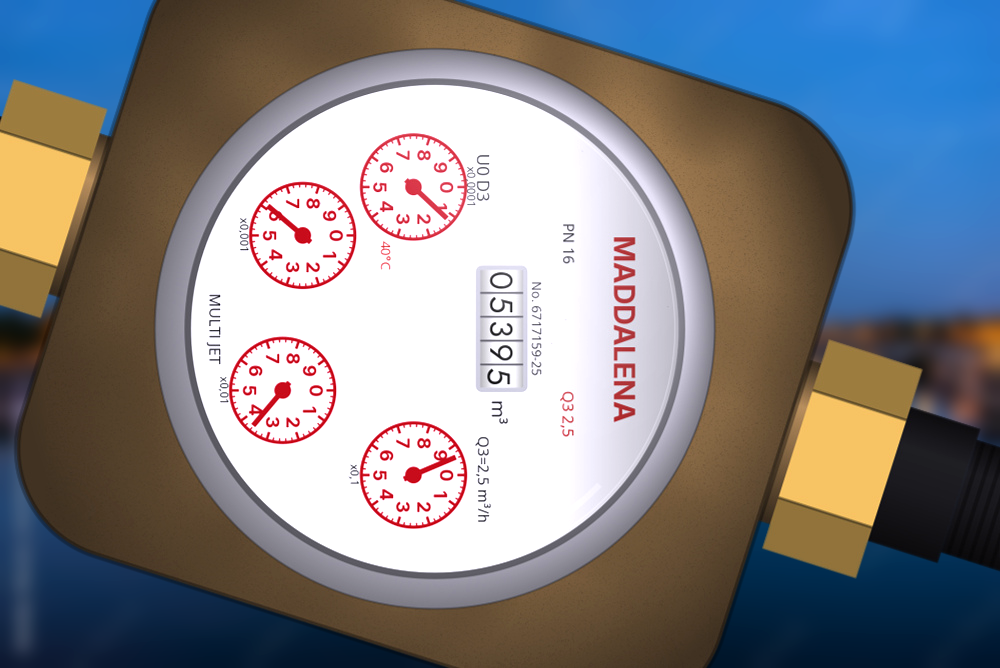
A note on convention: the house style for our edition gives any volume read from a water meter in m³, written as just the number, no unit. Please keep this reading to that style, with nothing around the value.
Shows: 5394.9361
